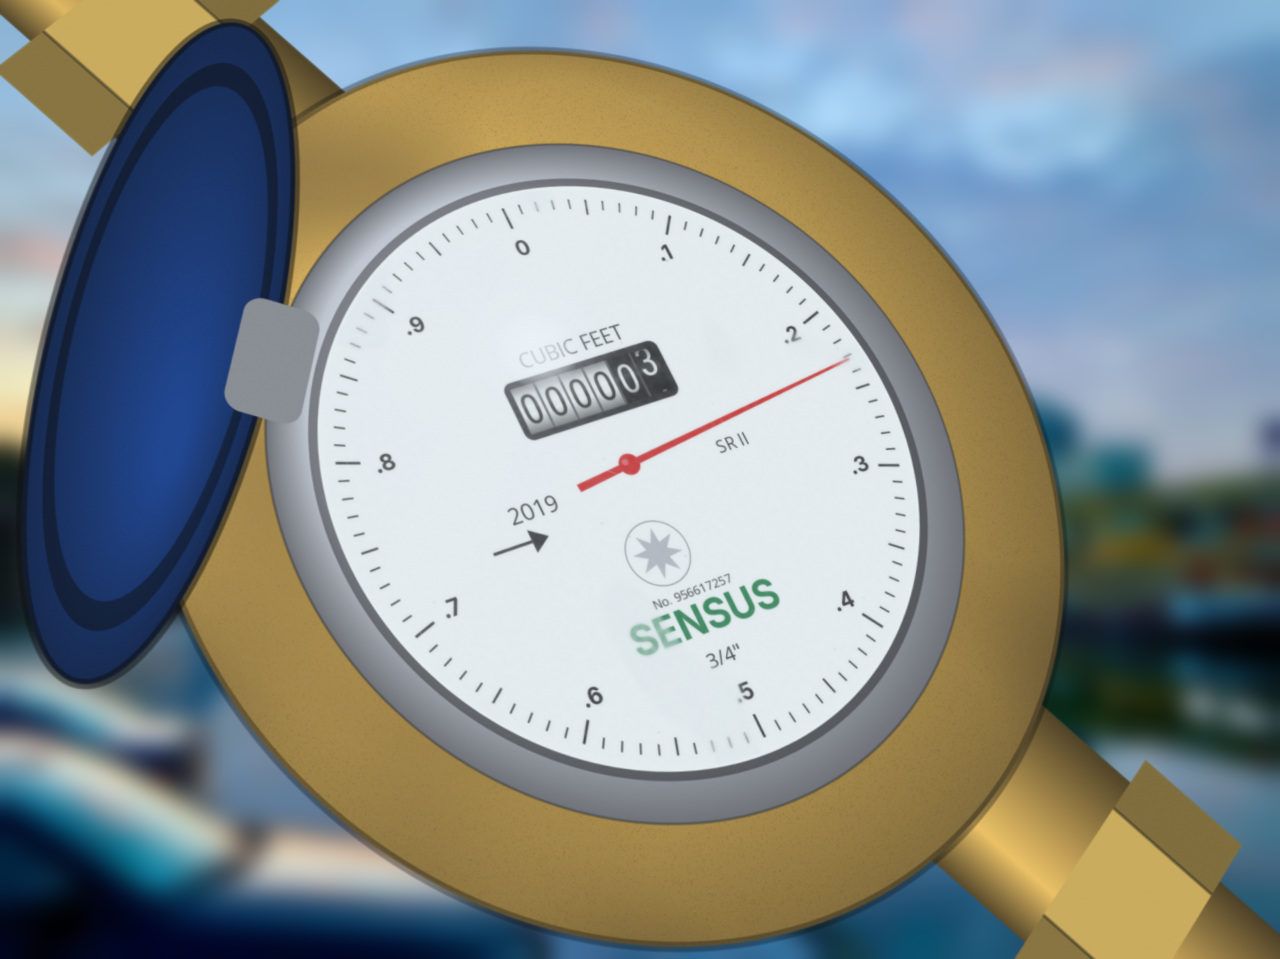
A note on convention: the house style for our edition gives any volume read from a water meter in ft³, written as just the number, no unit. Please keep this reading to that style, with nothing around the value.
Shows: 3.23
